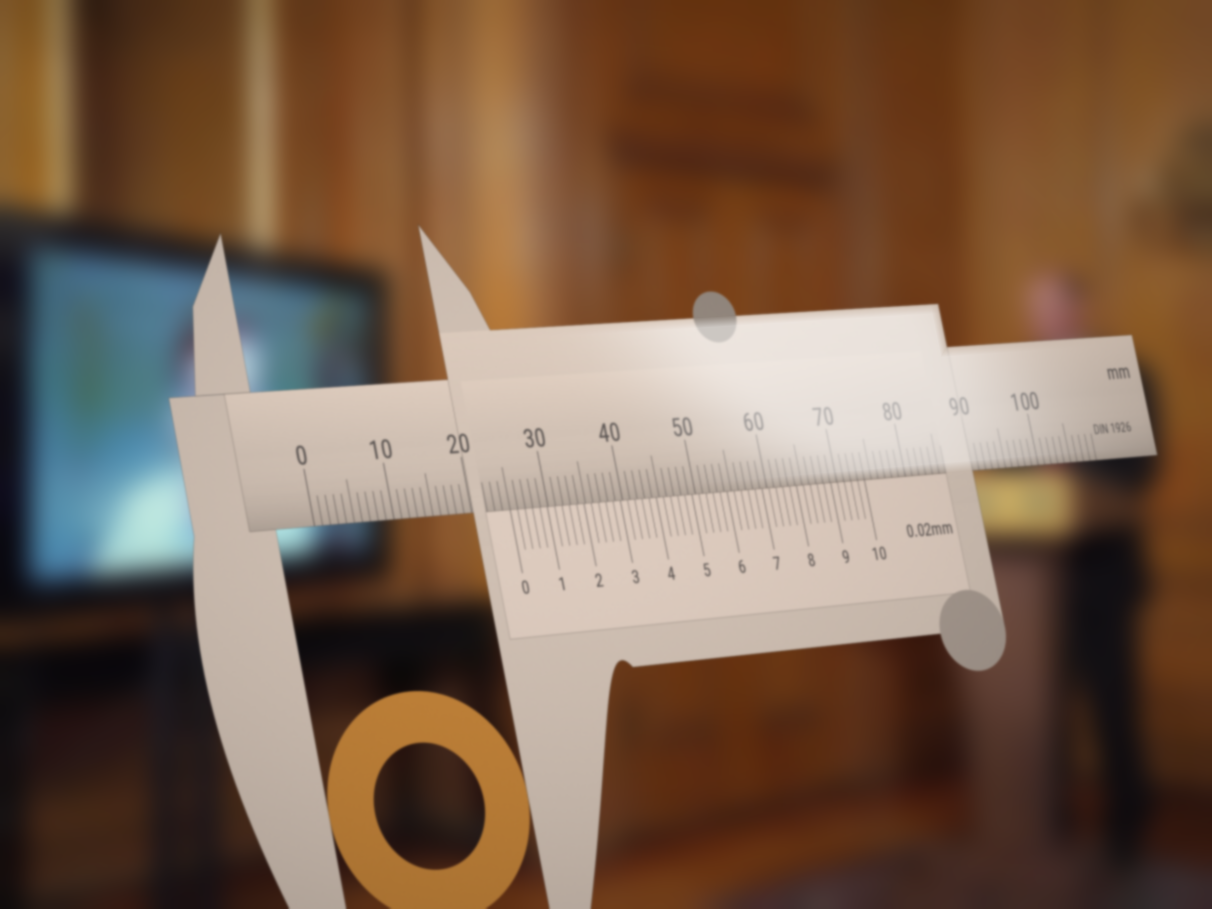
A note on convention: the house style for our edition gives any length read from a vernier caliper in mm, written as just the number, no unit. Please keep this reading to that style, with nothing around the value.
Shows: 25.0
